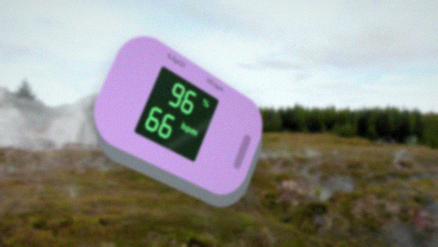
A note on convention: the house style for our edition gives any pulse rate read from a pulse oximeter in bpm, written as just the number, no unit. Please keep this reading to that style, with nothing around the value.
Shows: 66
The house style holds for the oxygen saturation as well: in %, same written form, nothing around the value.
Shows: 96
